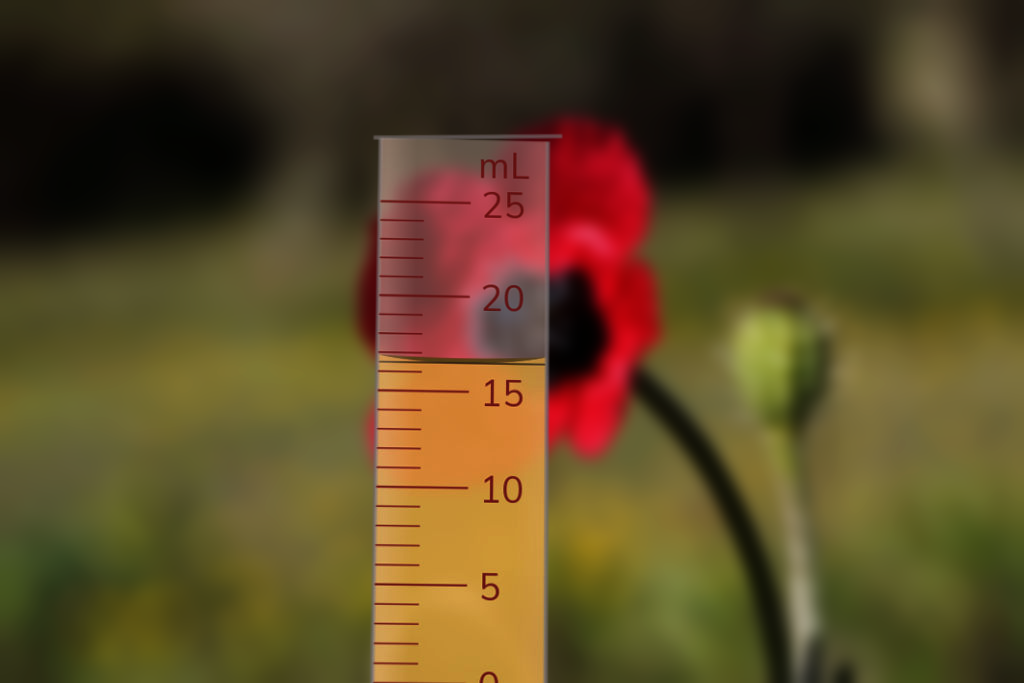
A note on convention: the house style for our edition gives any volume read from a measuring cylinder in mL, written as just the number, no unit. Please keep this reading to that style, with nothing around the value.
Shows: 16.5
